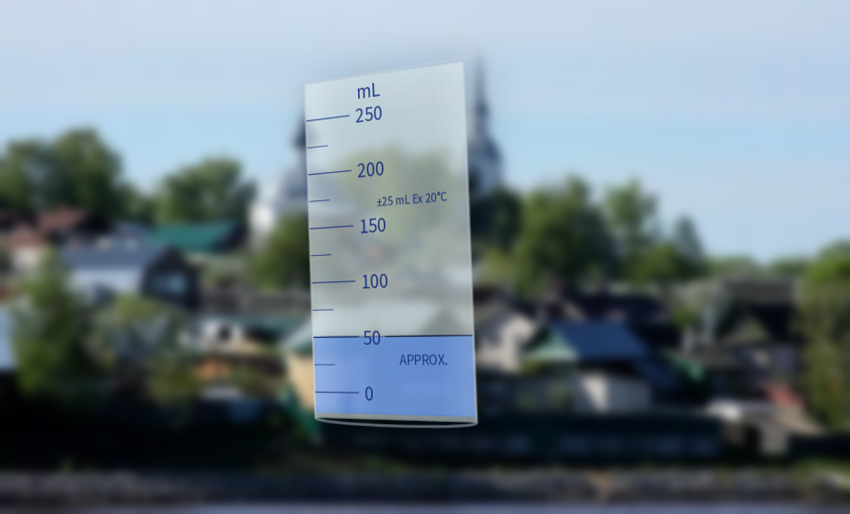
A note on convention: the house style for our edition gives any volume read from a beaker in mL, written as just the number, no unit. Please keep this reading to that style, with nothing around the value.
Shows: 50
